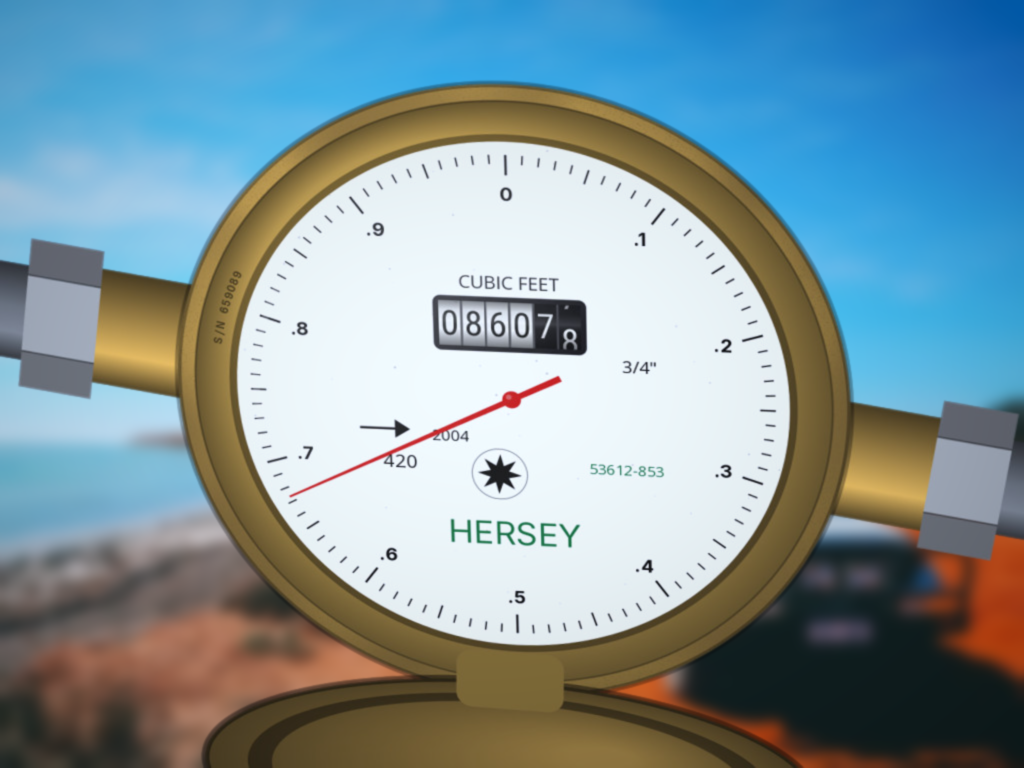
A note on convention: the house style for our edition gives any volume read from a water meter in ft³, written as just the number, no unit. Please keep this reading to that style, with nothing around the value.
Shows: 86077.67
